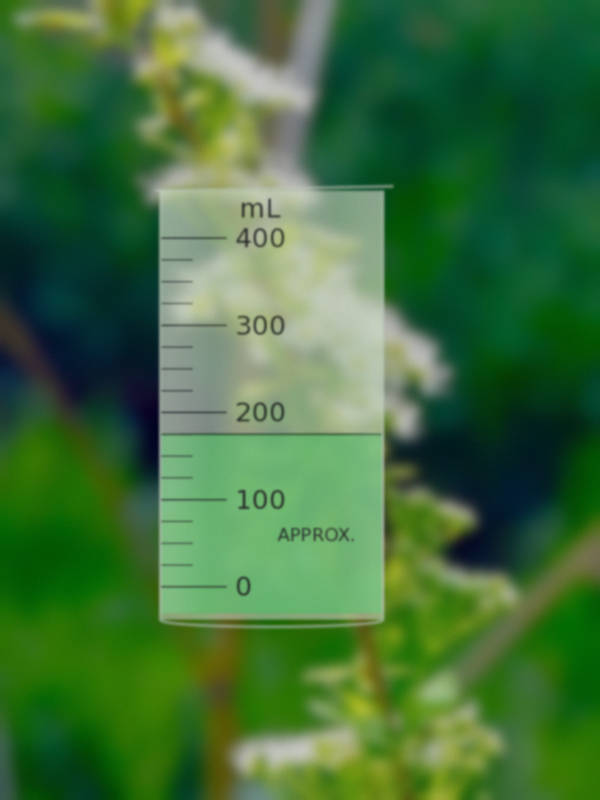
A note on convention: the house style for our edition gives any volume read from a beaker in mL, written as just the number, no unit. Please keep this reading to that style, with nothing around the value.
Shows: 175
